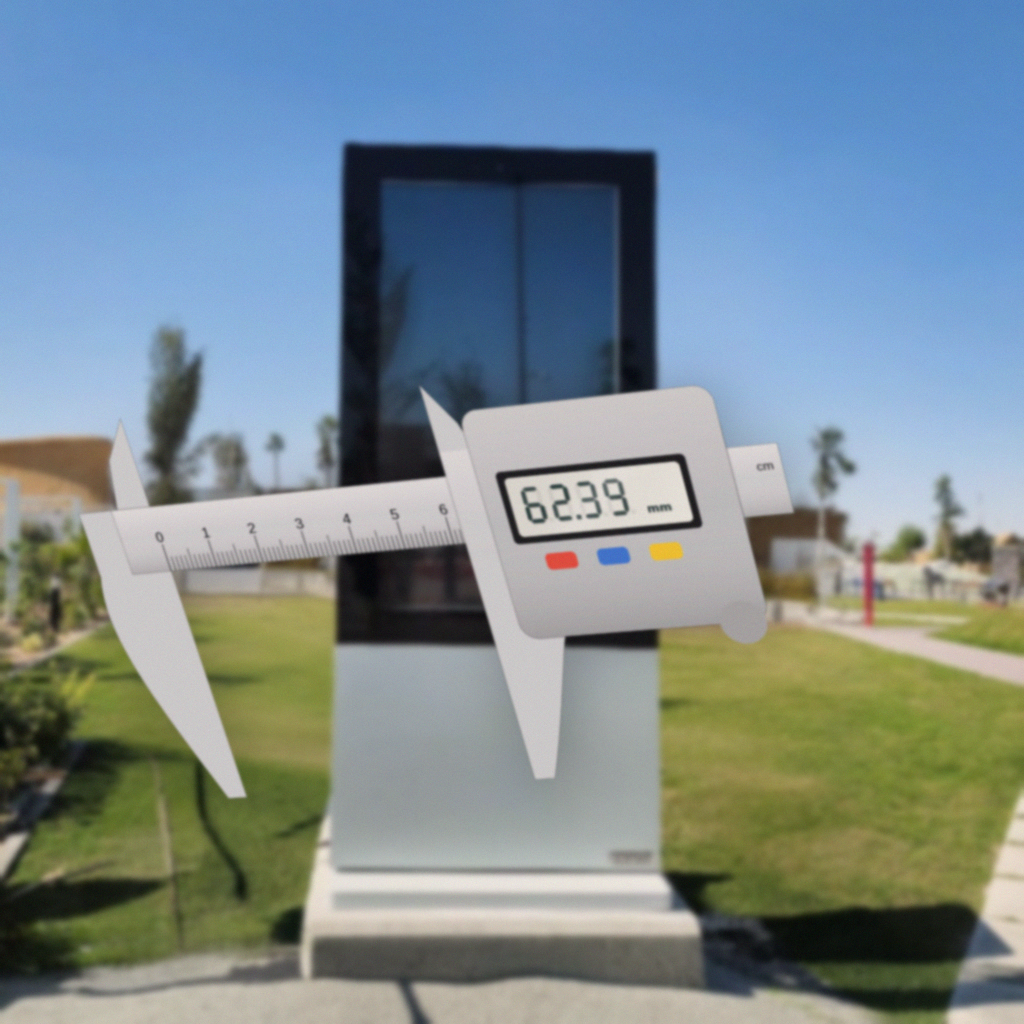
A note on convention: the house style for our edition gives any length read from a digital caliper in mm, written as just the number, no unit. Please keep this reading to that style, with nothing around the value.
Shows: 62.39
